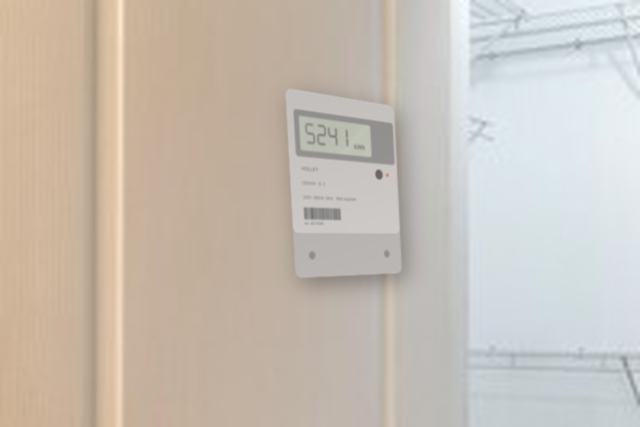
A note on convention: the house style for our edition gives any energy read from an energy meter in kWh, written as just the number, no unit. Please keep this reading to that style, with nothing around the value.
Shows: 5241
